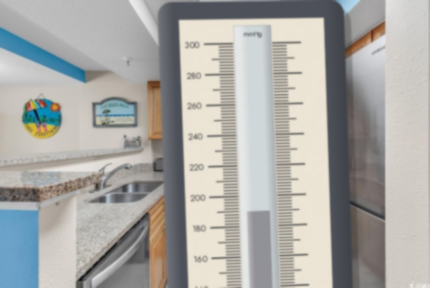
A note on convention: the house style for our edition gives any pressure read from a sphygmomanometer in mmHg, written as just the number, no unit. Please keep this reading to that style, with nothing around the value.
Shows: 190
